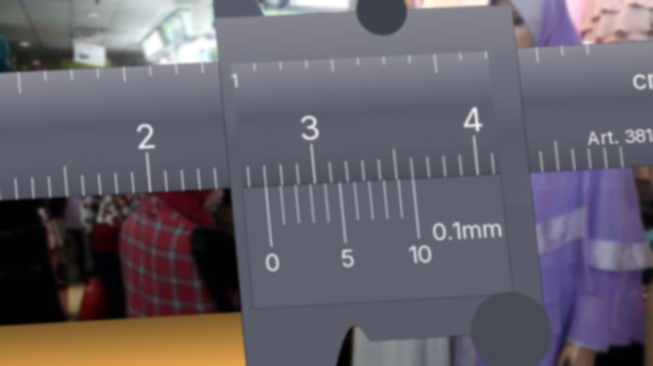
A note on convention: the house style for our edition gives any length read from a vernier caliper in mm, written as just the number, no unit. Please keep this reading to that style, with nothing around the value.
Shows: 27.0
